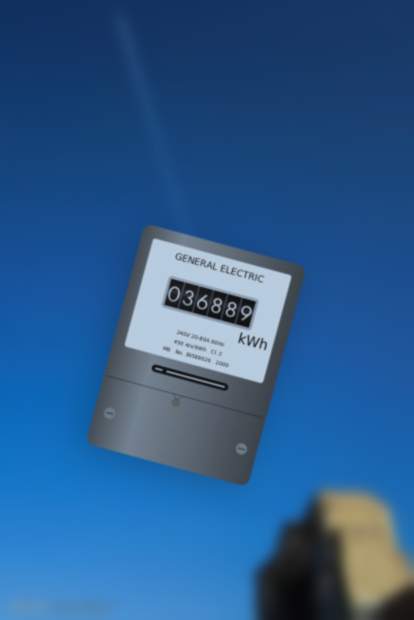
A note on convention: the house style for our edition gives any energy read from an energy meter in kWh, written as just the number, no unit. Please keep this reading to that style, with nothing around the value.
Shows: 36889
